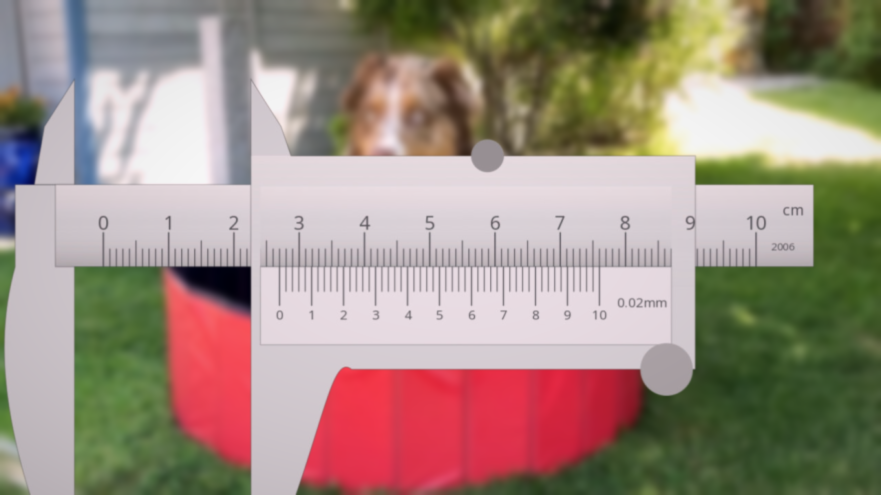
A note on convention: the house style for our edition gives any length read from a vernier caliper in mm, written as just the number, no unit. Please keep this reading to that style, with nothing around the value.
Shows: 27.0
